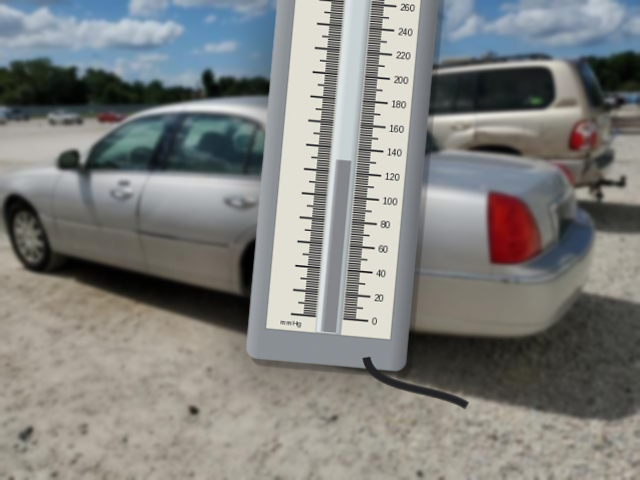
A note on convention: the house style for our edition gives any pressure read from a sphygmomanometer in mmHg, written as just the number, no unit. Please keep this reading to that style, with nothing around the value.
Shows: 130
